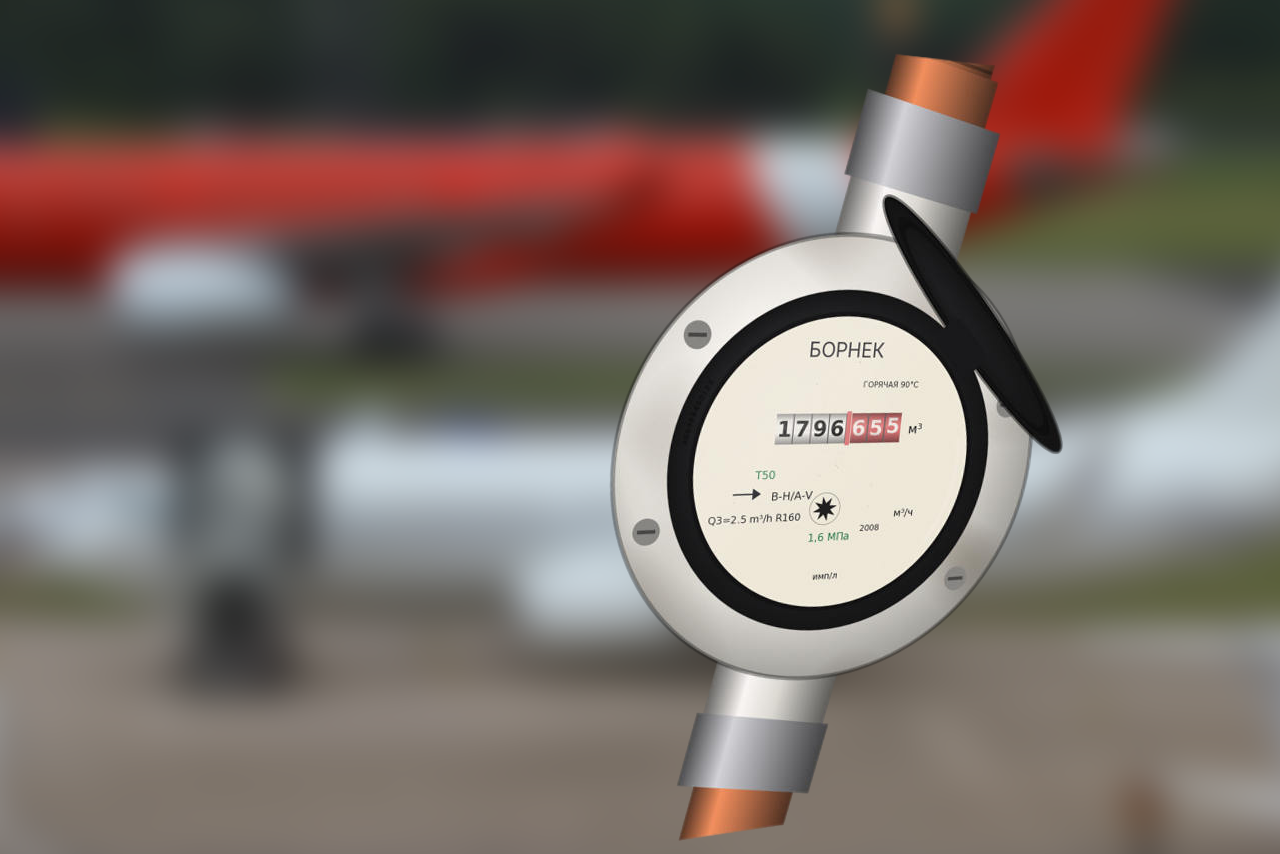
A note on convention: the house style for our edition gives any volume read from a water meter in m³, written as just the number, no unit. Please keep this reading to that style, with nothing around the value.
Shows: 1796.655
